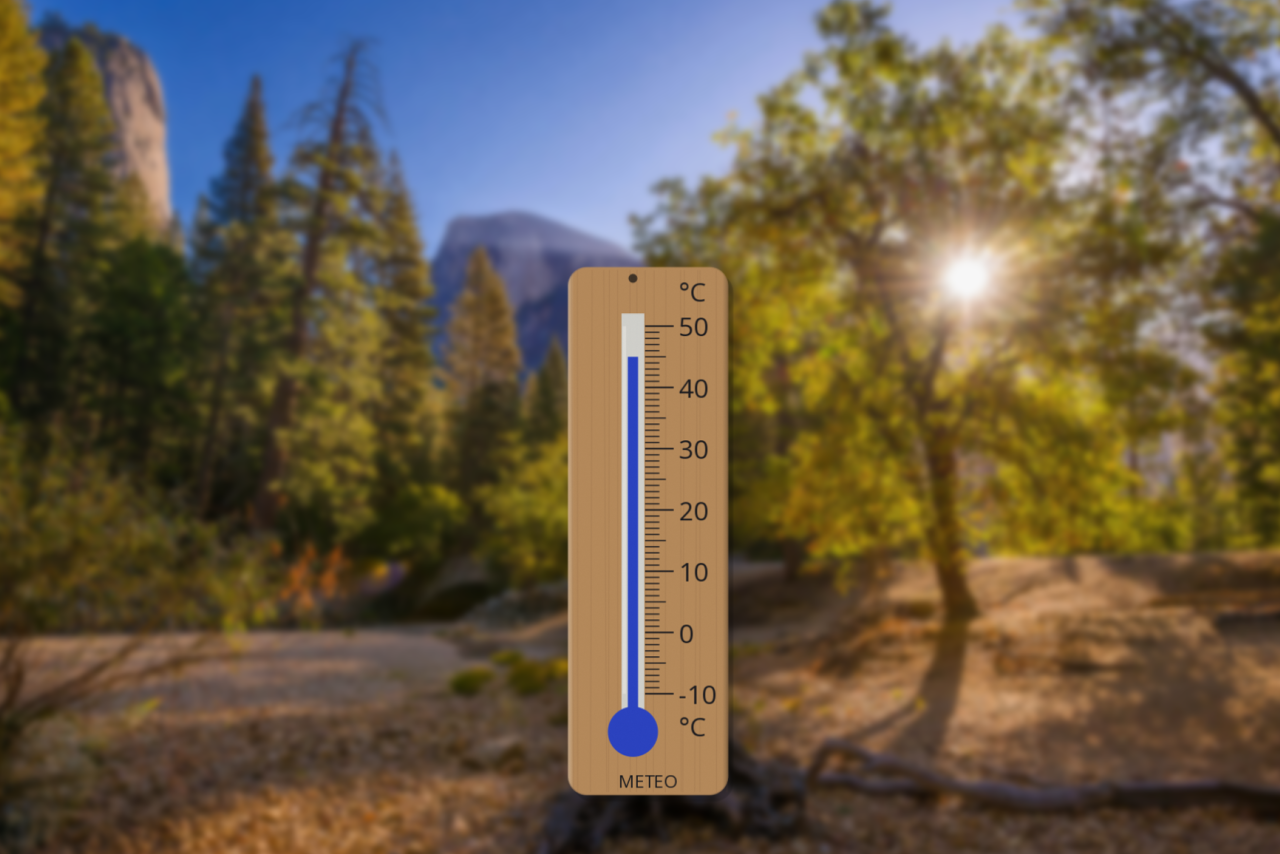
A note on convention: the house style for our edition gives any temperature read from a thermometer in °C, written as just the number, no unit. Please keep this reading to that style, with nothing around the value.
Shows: 45
